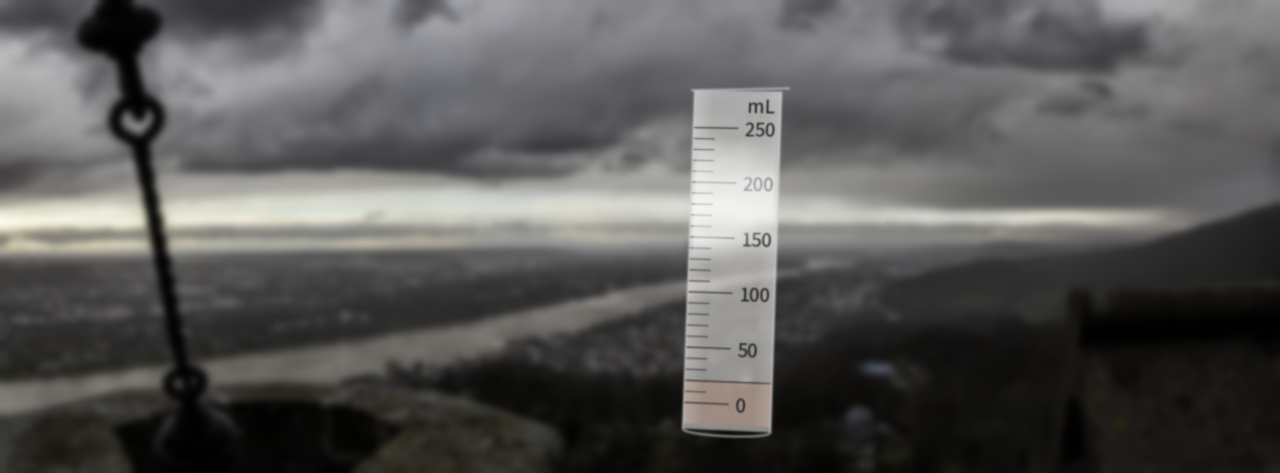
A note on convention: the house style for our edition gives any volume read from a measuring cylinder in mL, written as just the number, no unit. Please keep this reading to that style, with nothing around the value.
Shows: 20
